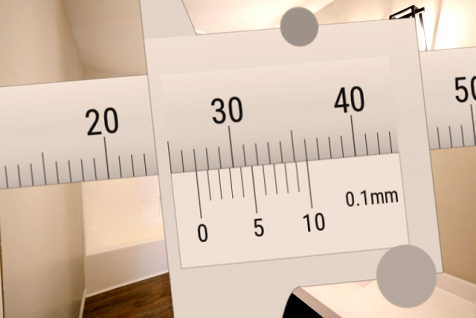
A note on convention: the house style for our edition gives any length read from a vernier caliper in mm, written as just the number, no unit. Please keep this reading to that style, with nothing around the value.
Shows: 27.0
